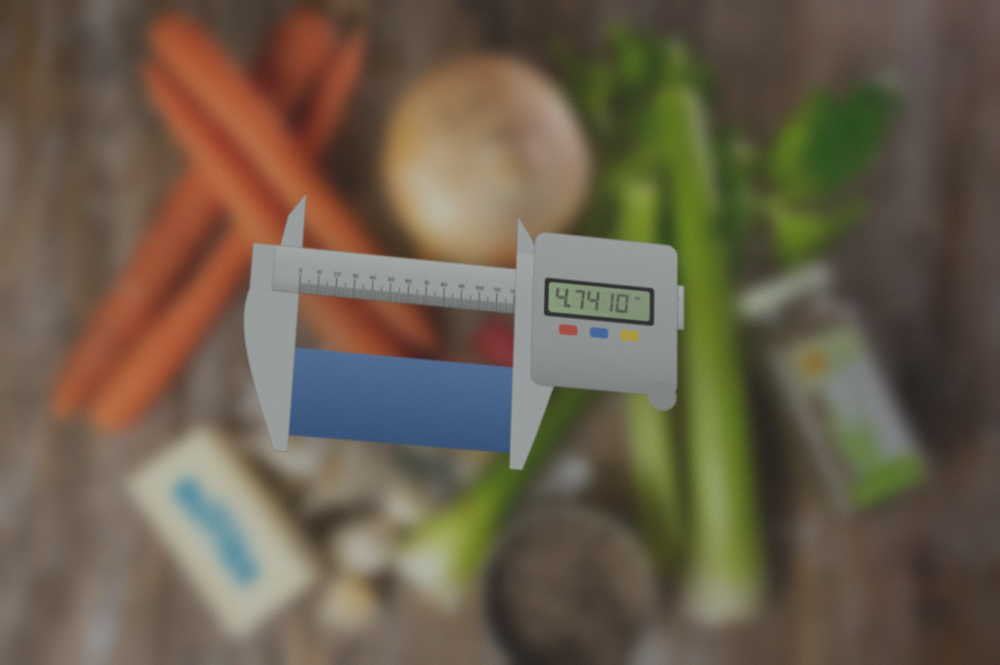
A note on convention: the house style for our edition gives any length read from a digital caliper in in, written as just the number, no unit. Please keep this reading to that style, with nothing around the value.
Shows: 4.7410
